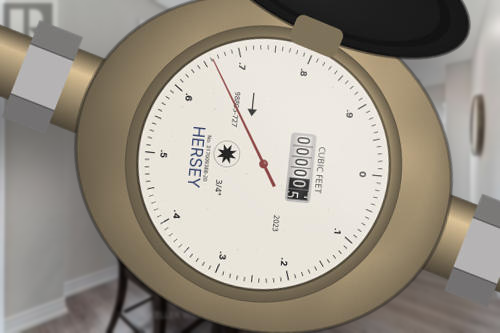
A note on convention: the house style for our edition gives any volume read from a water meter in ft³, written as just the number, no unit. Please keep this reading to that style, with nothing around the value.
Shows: 4.66
